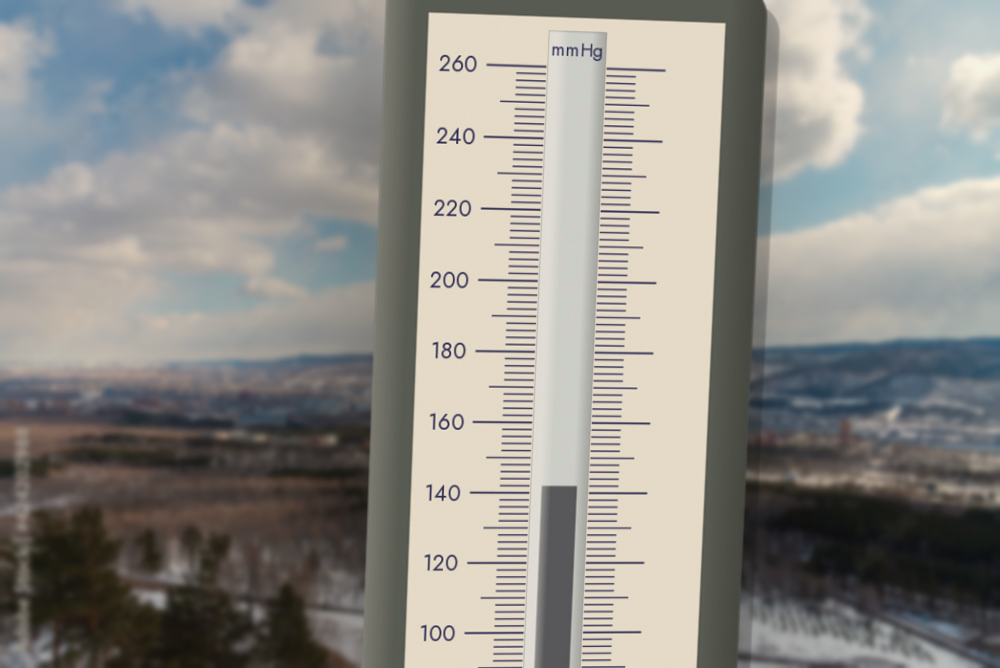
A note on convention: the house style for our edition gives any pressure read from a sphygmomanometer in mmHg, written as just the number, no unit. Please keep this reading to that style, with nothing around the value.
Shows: 142
